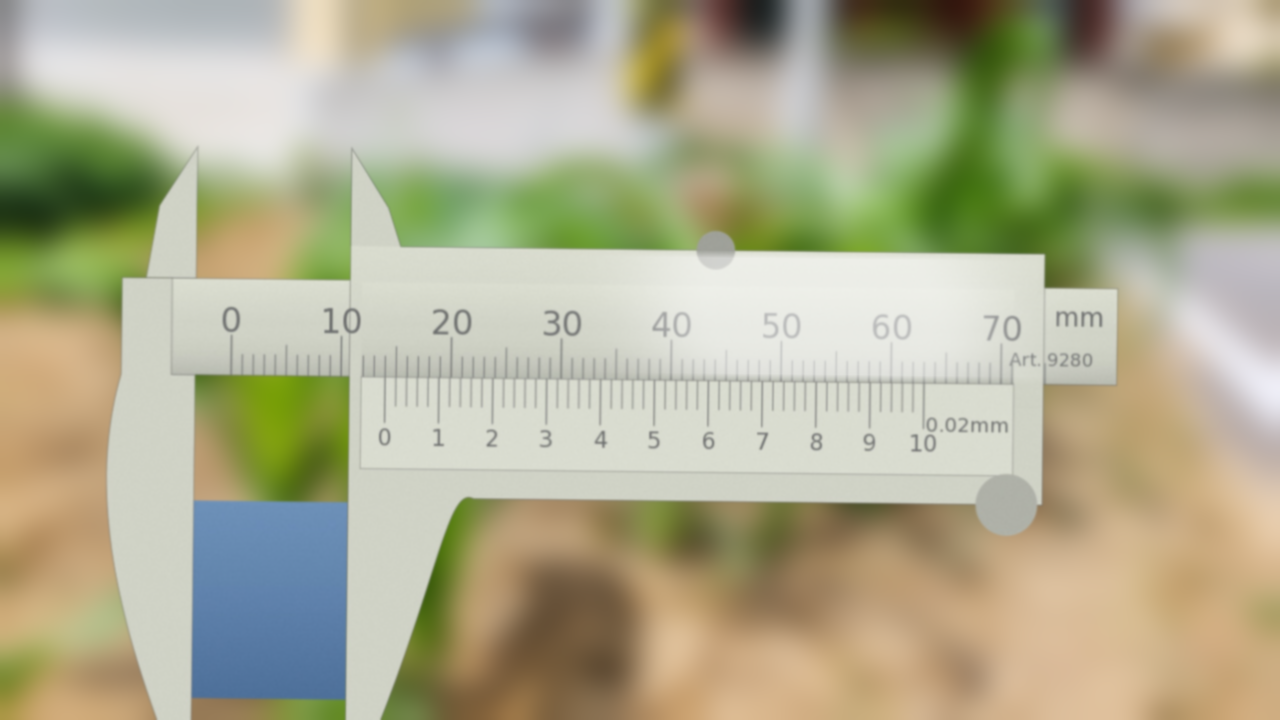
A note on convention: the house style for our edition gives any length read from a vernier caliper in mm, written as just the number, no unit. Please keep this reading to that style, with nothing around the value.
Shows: 14.0
